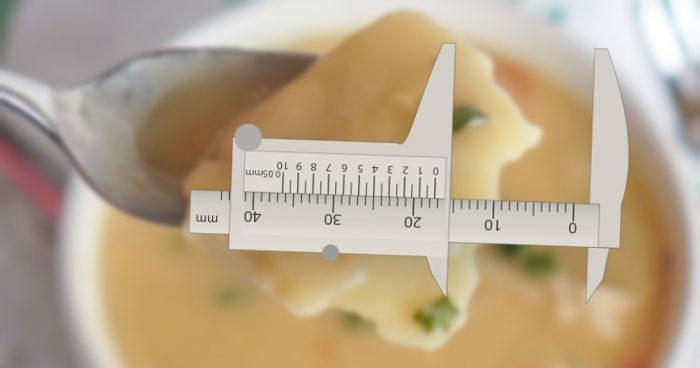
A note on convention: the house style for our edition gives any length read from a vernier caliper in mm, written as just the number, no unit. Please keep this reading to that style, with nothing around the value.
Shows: 17.4
